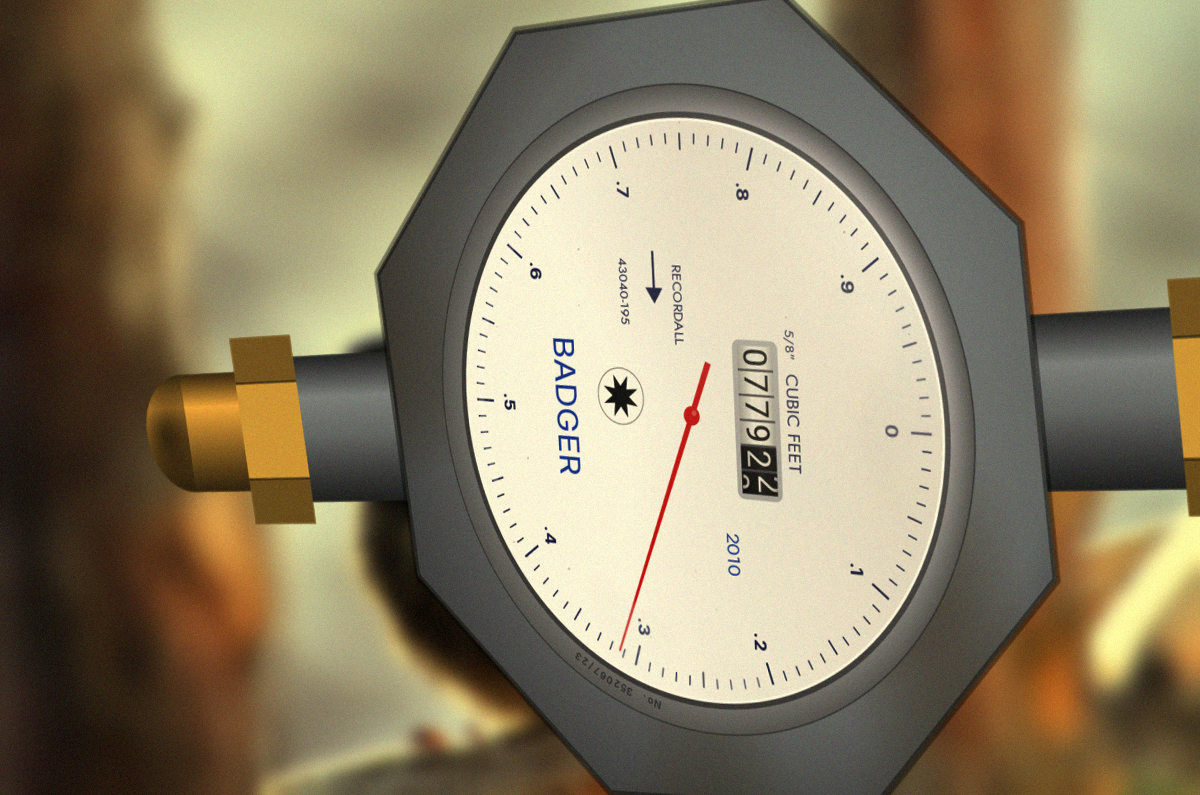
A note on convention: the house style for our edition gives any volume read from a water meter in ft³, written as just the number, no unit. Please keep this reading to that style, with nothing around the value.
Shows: 77922.31
